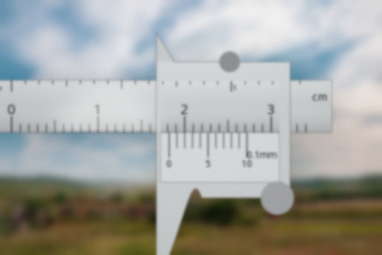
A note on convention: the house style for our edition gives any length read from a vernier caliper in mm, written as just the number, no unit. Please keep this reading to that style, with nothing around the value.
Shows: 18.2
